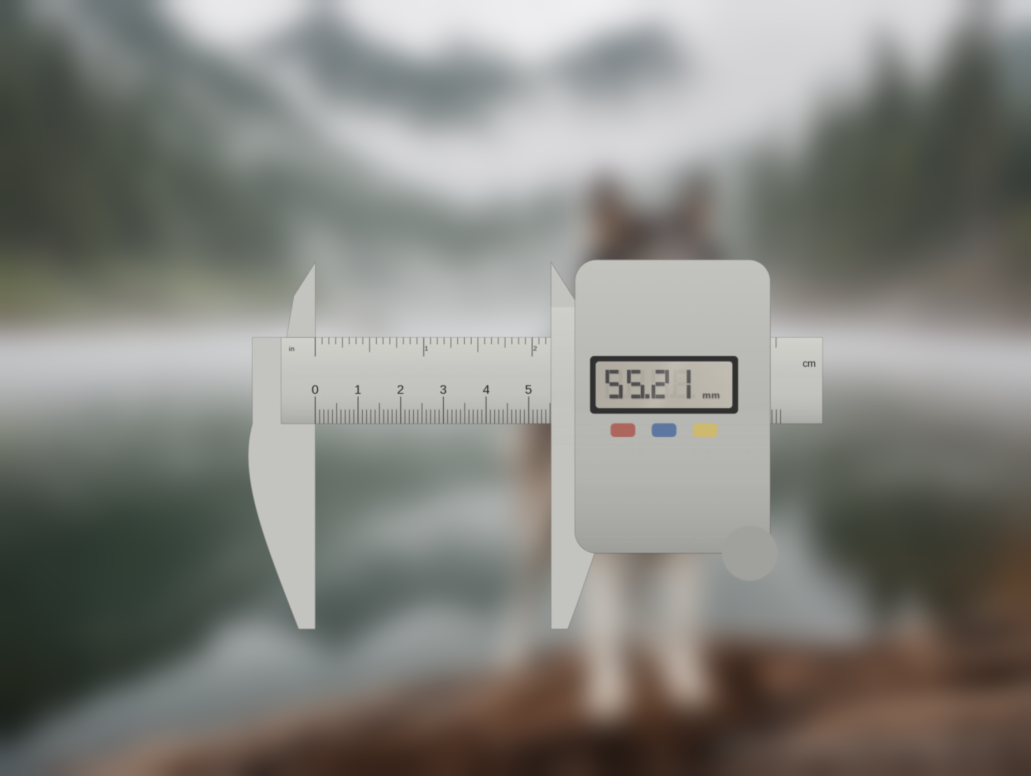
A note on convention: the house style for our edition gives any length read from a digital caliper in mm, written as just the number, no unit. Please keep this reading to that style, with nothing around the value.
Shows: 55.21
